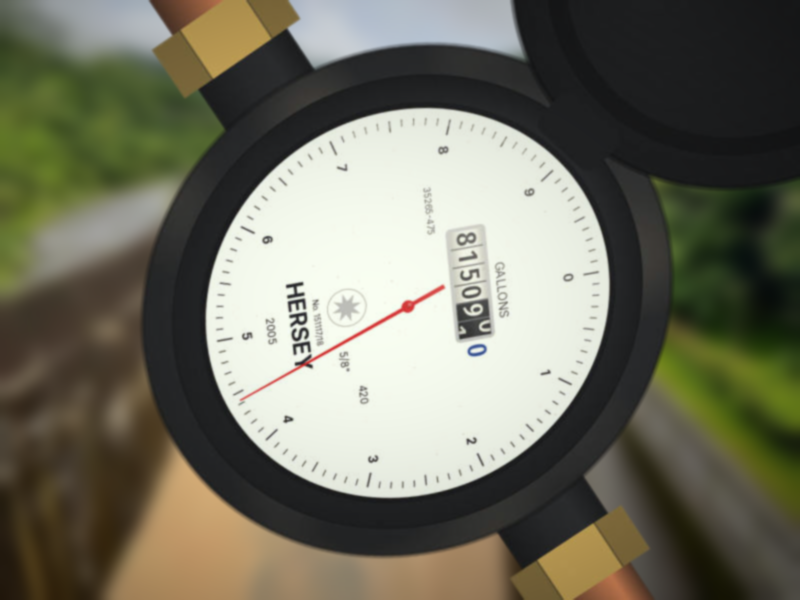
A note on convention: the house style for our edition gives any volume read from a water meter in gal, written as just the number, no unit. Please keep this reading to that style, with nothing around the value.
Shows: 8150904.4
